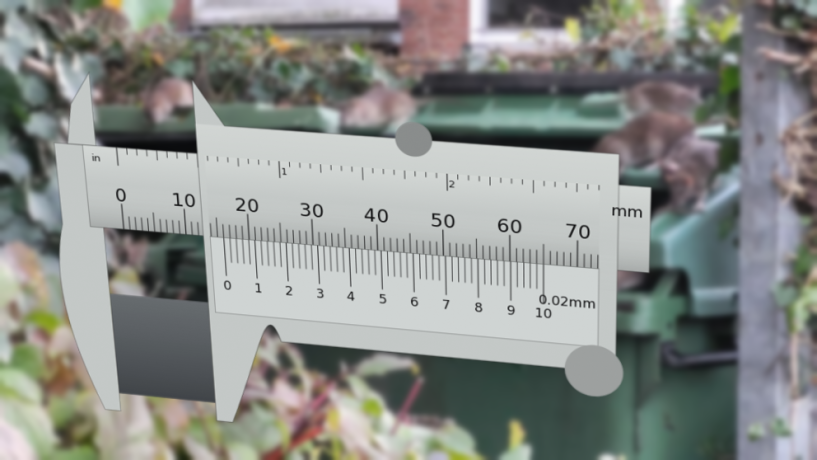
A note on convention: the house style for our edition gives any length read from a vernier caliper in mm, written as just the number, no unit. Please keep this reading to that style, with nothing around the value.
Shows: 16.0
